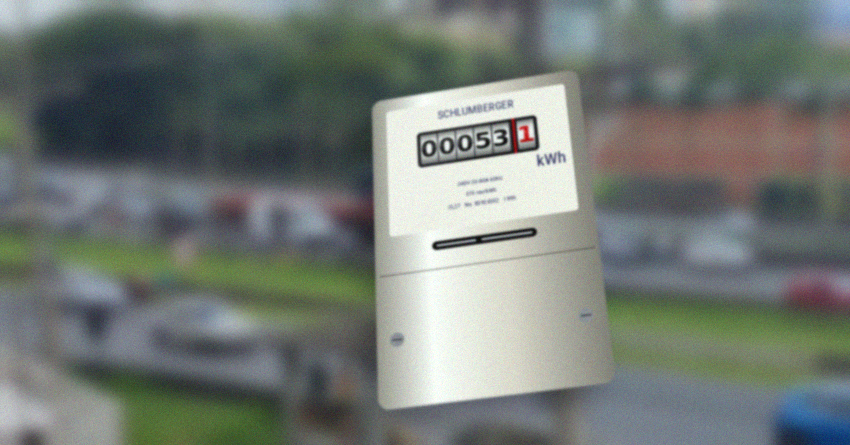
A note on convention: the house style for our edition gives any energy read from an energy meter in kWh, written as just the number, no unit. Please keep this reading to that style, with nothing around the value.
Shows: 53.1
